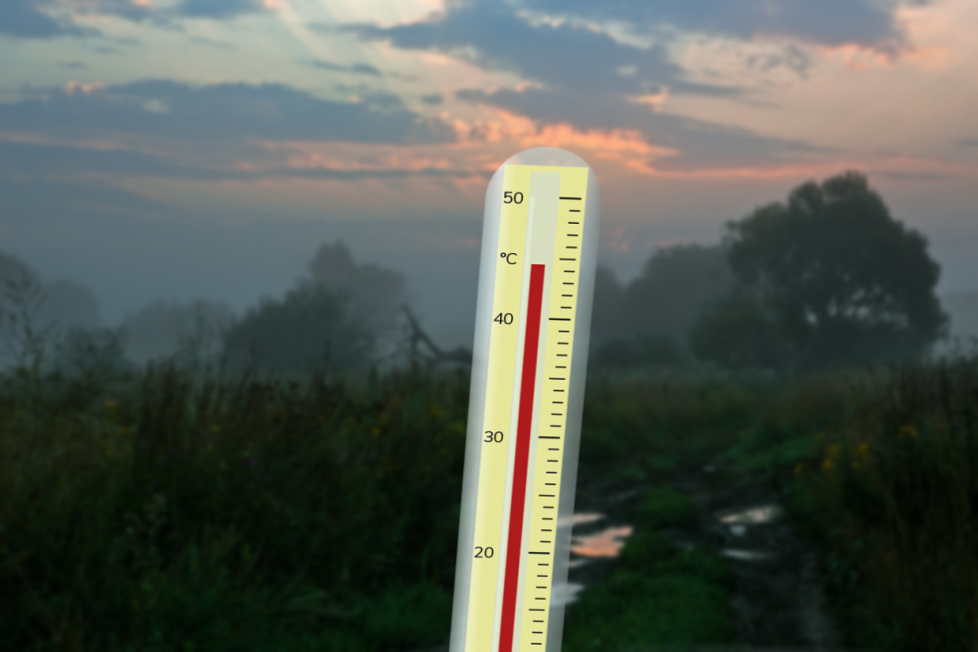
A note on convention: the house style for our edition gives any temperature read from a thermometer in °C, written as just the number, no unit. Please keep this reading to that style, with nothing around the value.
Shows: 44.5
